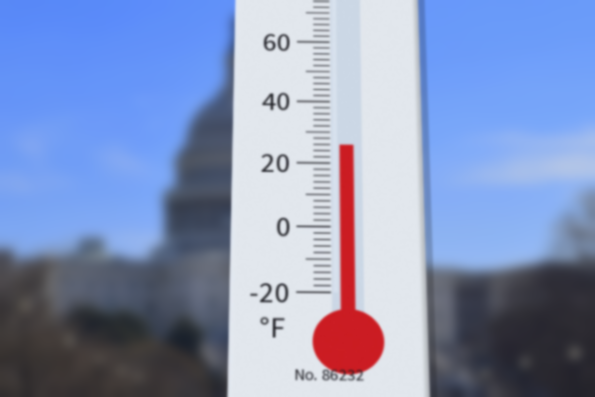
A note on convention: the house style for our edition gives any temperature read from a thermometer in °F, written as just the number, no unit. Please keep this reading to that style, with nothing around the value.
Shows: 26
